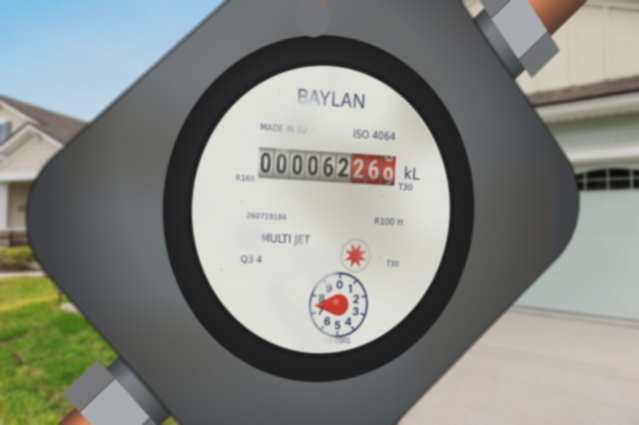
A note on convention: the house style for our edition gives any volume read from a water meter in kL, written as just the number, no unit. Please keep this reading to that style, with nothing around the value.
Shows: 62.2687
